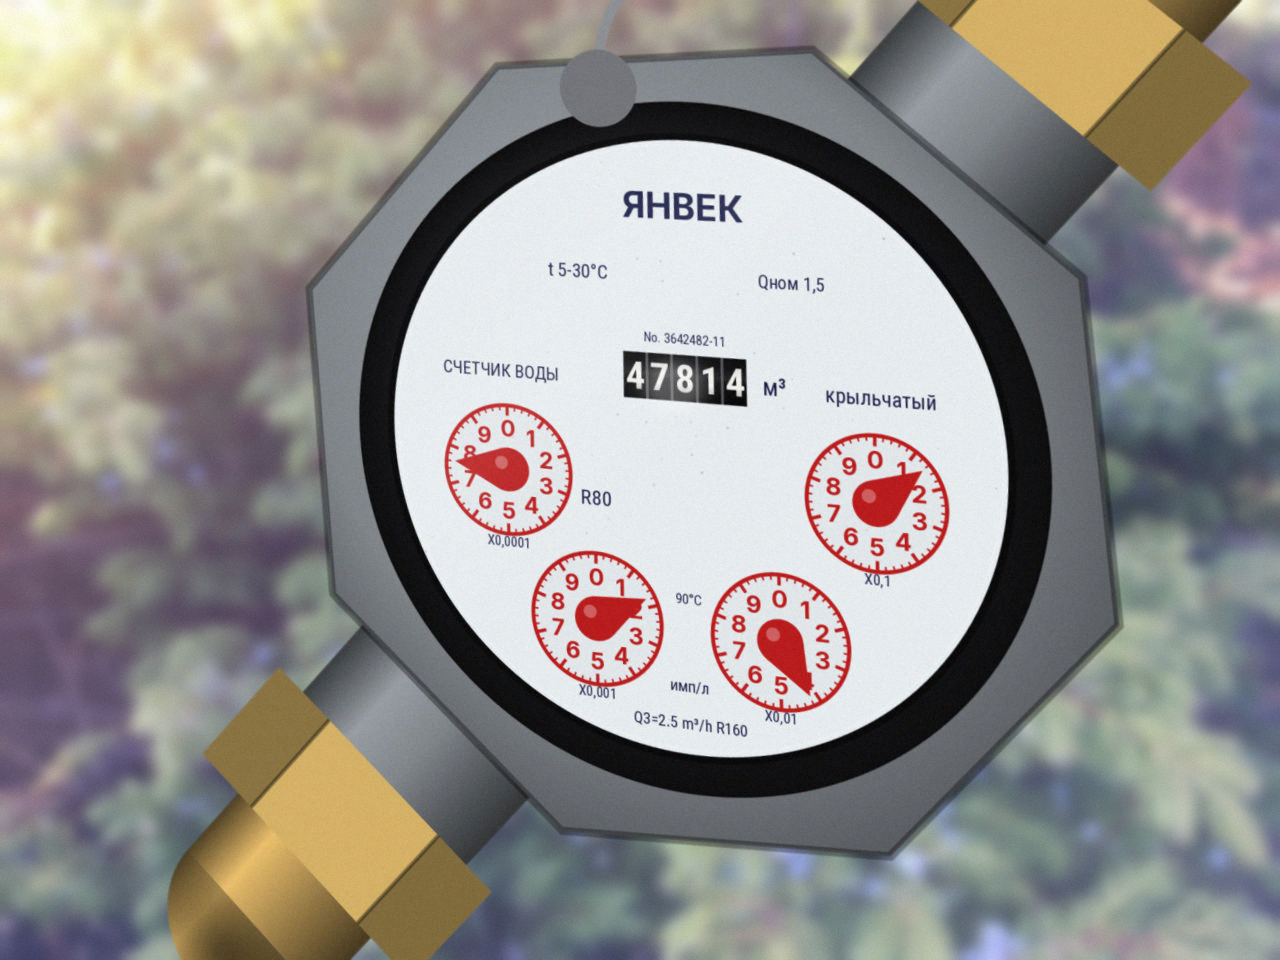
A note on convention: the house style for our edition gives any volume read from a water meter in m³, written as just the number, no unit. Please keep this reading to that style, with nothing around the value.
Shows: 47814.1417
